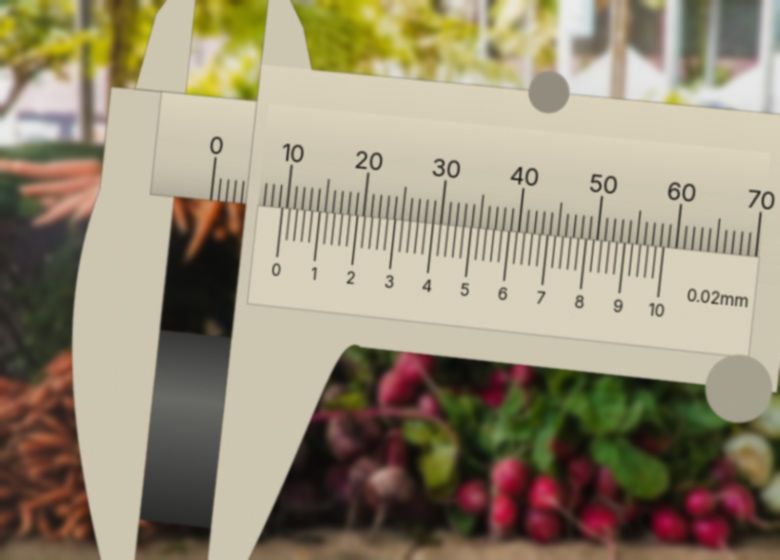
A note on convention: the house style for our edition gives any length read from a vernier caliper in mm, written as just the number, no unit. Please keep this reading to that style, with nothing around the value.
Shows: 9.4
